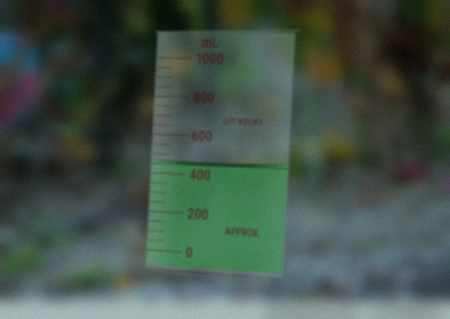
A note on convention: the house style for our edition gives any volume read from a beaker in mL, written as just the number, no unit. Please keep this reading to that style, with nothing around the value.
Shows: 450
